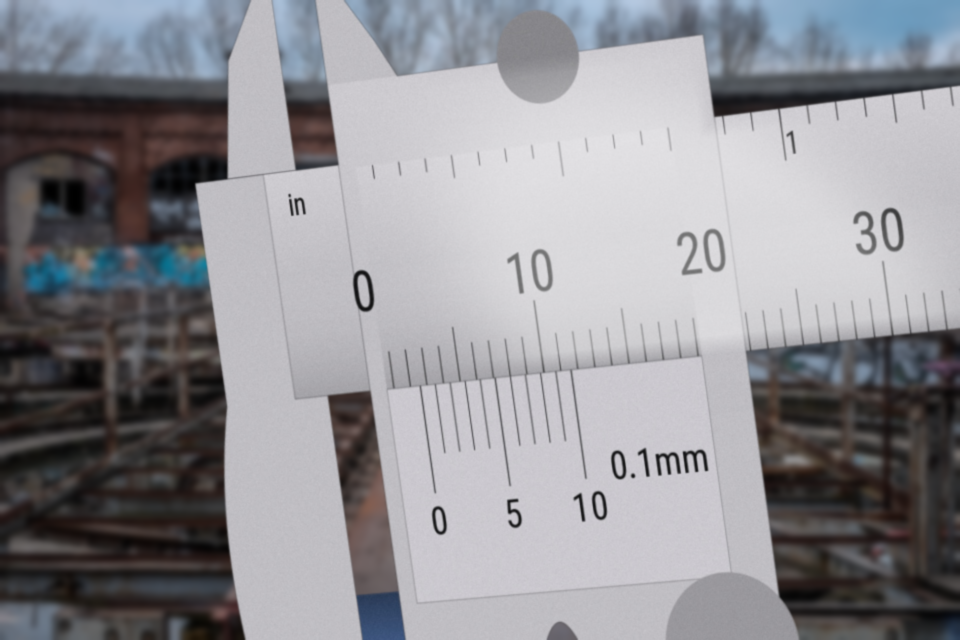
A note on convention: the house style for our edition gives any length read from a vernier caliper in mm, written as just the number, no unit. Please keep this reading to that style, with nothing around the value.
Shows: 2.6
